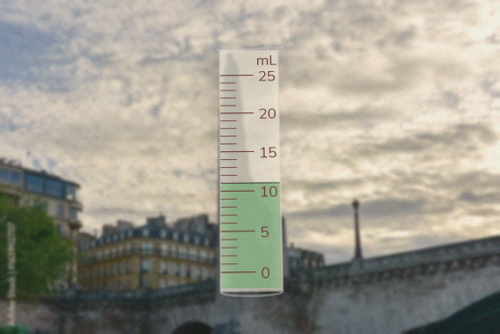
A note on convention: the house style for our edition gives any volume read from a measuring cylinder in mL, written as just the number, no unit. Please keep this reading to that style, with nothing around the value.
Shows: 11
